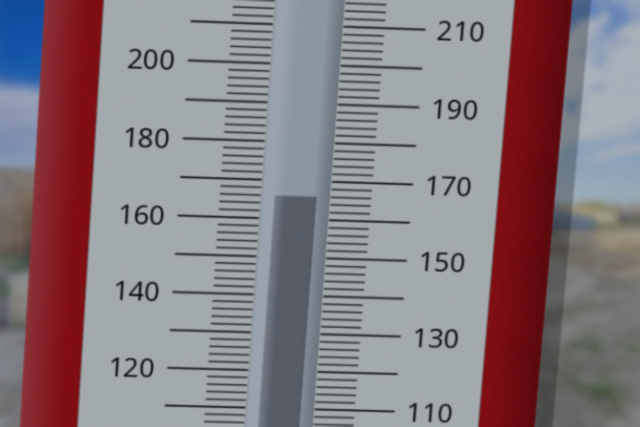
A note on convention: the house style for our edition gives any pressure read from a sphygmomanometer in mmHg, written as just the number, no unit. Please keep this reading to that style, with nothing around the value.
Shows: 166
